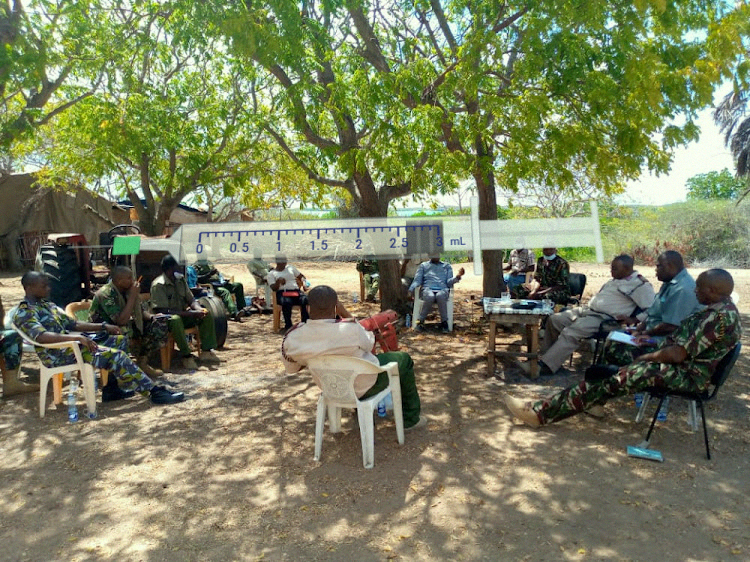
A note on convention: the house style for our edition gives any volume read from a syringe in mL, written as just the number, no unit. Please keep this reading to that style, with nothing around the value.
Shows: 2.6
